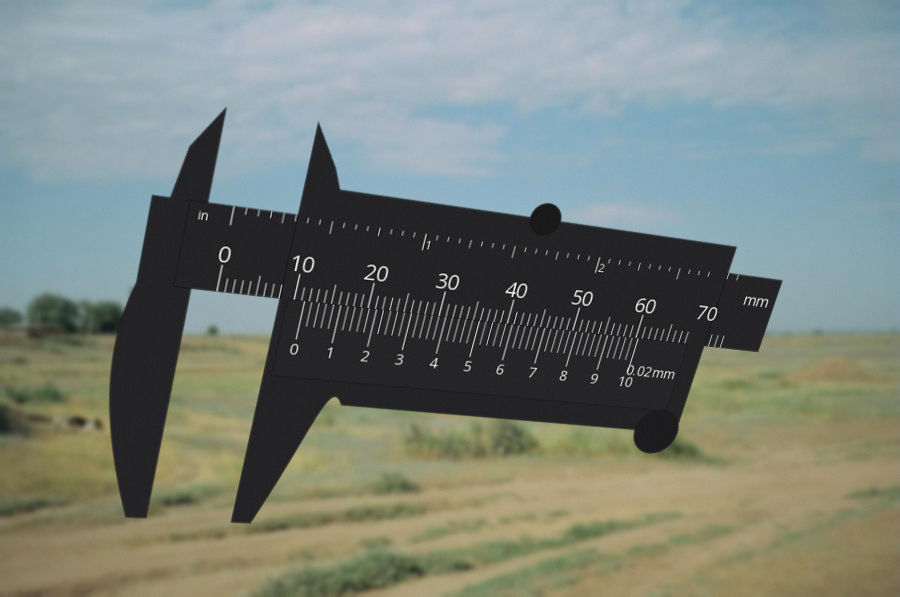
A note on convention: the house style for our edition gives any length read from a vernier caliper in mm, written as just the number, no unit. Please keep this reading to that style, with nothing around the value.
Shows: 11.4
